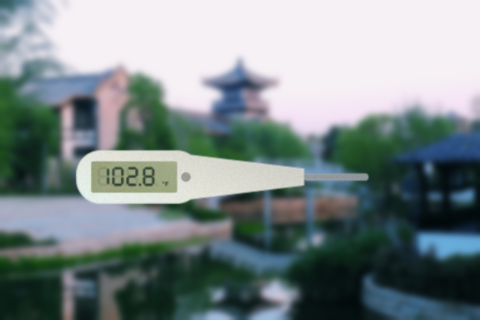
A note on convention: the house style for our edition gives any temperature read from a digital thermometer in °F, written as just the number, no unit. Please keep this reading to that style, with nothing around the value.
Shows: 102.8
